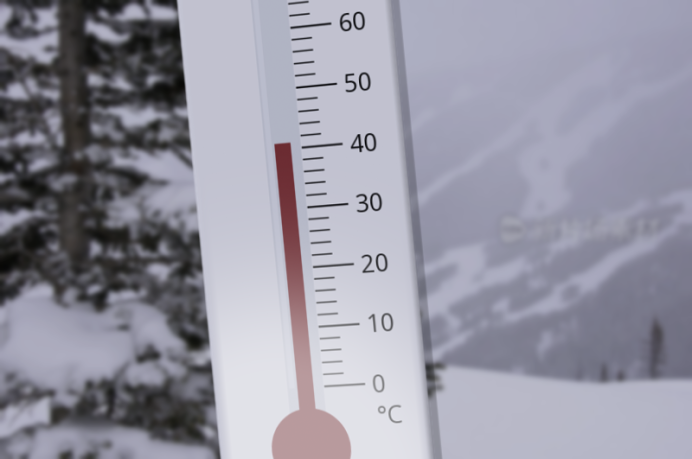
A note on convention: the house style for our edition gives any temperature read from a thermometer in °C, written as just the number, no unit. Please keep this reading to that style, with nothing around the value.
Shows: 41
